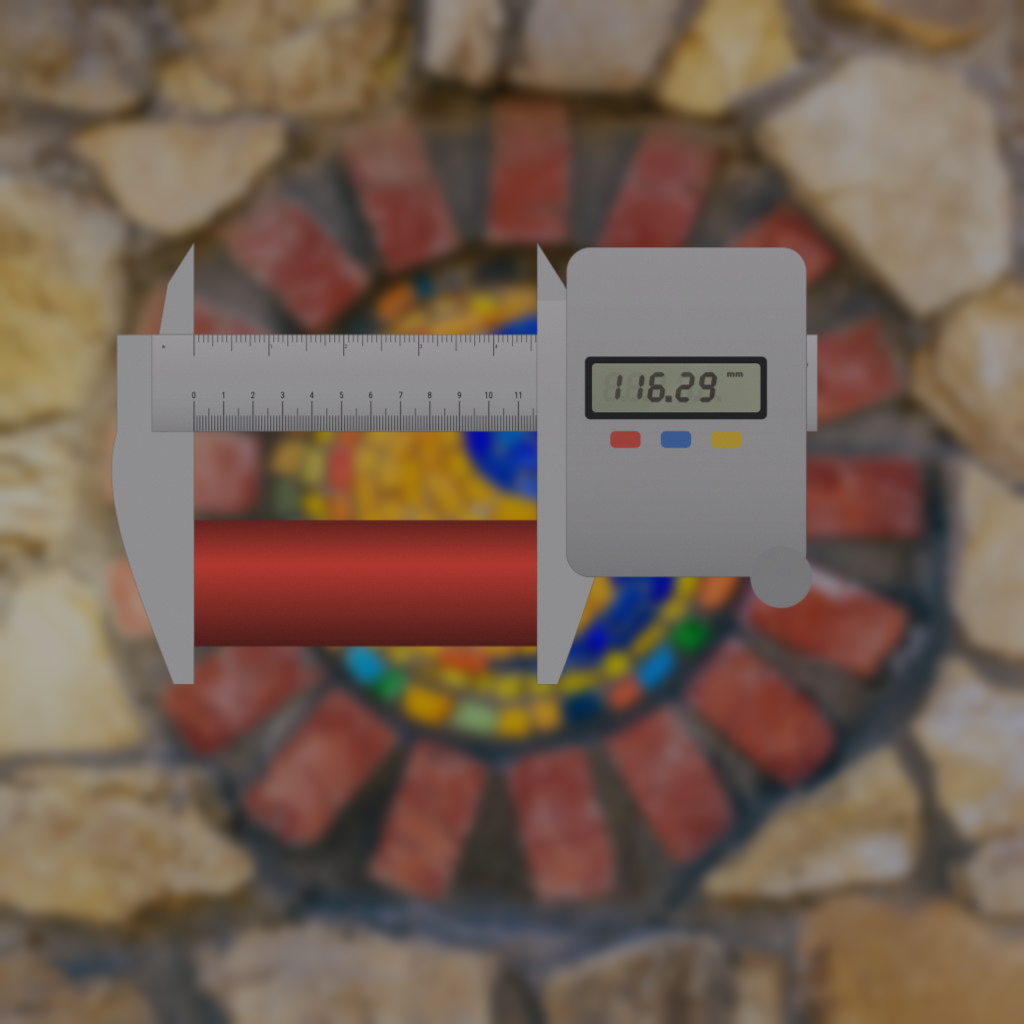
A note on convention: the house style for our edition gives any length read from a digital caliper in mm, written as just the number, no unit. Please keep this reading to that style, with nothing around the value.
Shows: 116.29
